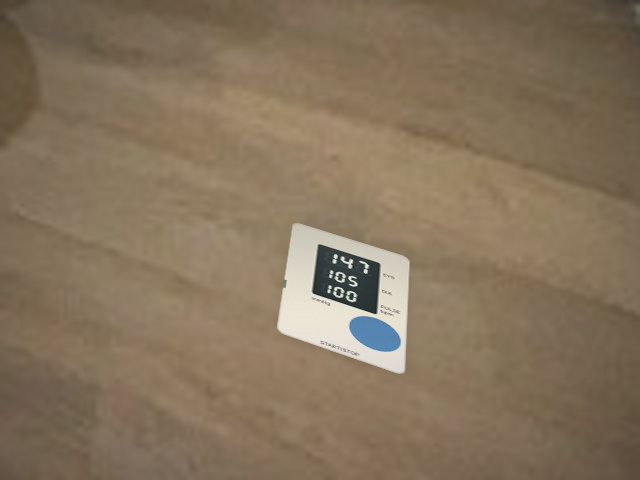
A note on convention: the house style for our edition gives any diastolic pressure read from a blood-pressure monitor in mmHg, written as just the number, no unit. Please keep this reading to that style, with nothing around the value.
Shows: 105
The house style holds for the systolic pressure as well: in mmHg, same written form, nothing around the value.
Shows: 147
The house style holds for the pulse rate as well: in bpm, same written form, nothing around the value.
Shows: 100
